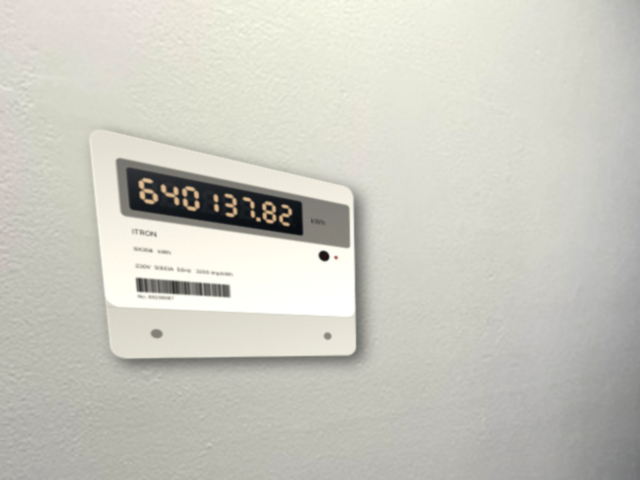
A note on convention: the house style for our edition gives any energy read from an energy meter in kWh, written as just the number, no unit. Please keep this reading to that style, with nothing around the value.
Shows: 640137.82
